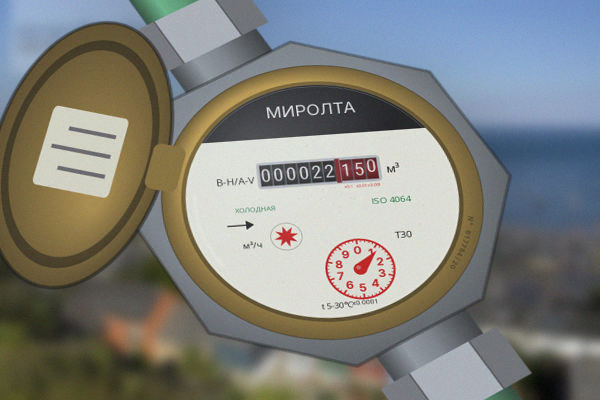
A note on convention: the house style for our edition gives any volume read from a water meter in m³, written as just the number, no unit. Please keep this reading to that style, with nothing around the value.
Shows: 22.1501
